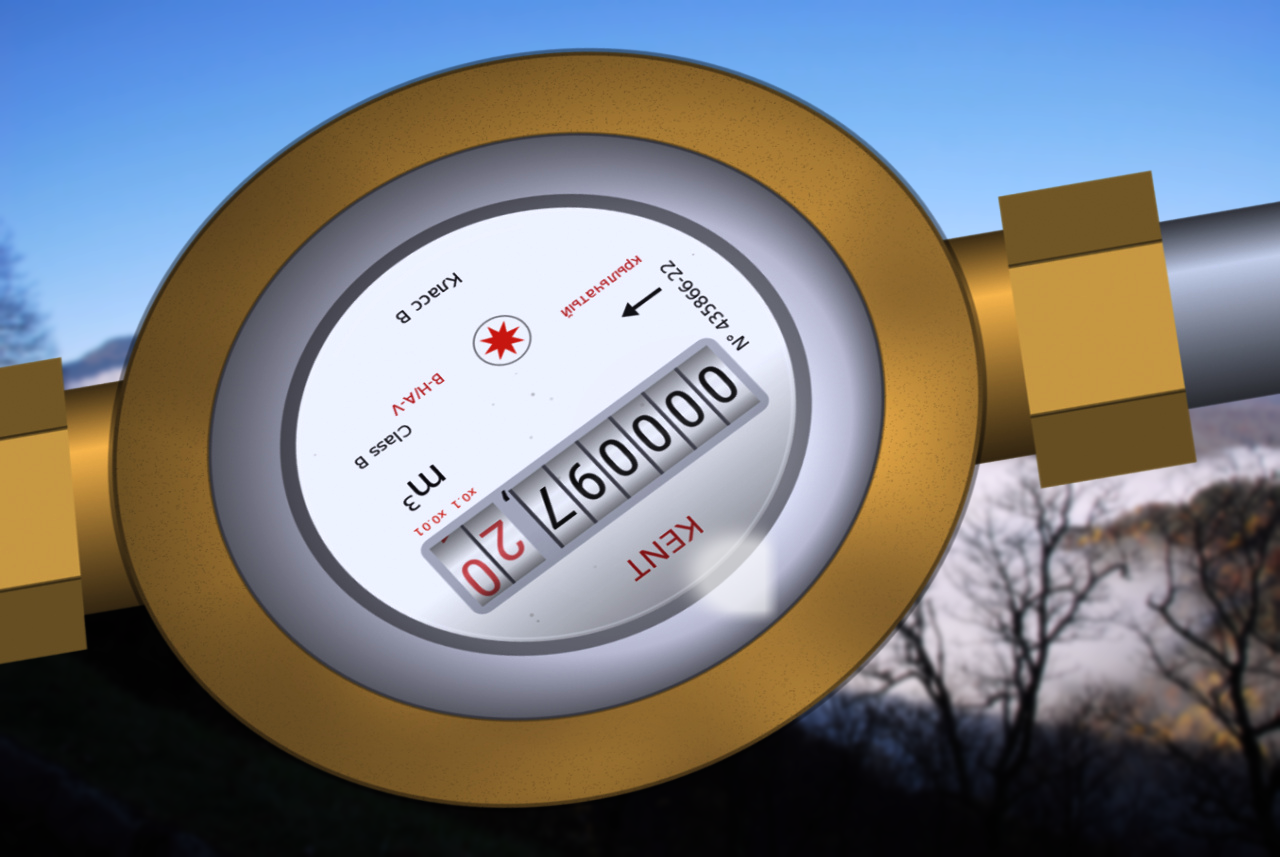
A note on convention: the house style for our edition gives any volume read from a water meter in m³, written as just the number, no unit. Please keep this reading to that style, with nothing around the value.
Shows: 97.20
